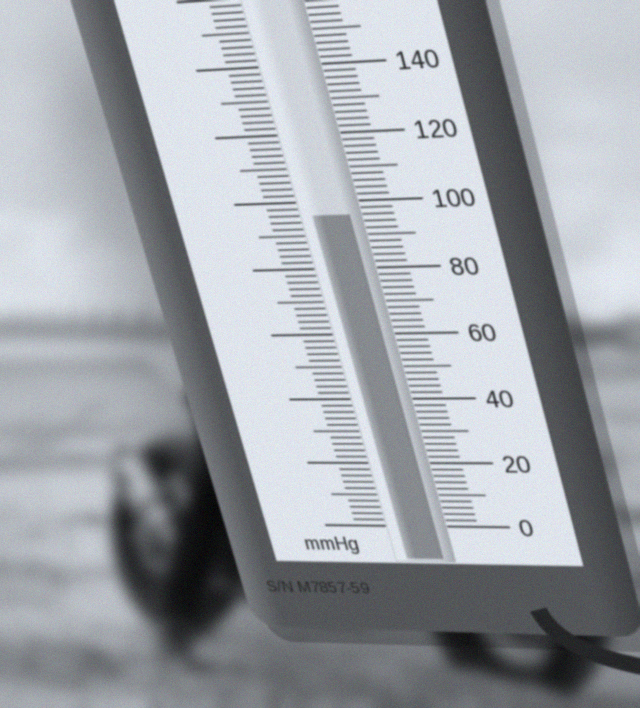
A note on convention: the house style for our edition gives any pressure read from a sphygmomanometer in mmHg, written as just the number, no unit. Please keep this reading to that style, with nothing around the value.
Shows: 96
